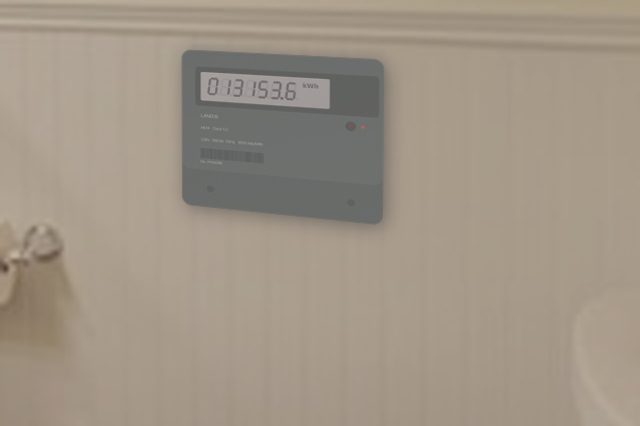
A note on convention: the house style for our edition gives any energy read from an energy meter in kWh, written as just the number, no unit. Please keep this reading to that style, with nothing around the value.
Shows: 13153.6
